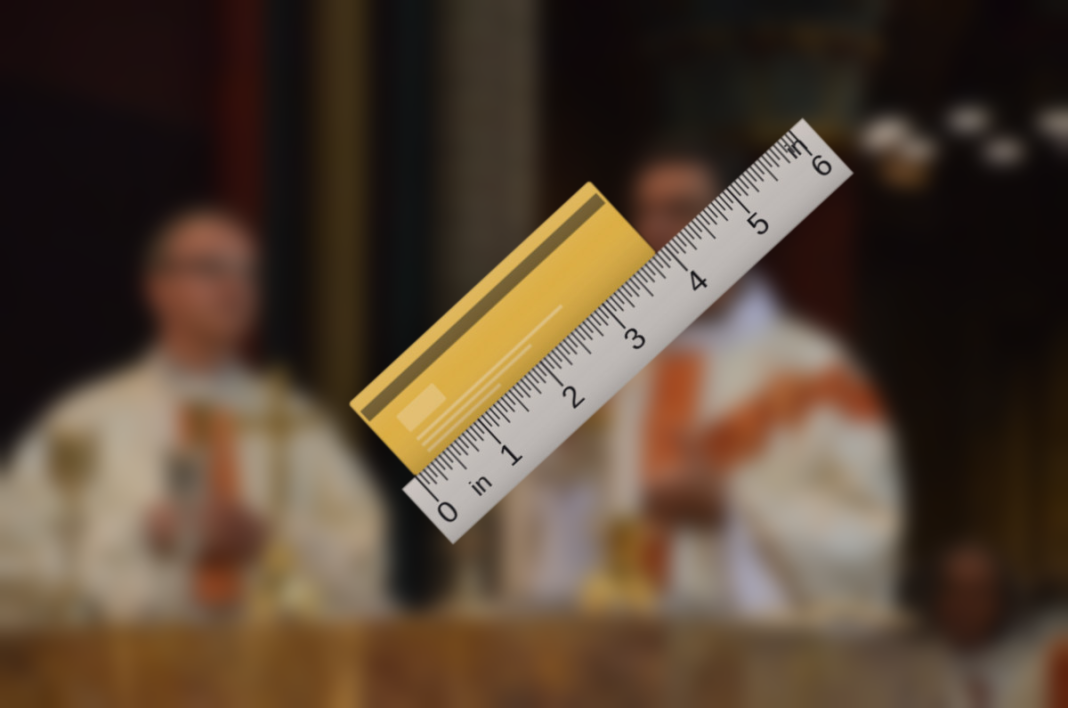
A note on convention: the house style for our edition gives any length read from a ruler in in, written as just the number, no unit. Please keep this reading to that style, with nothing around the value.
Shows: 3.875
